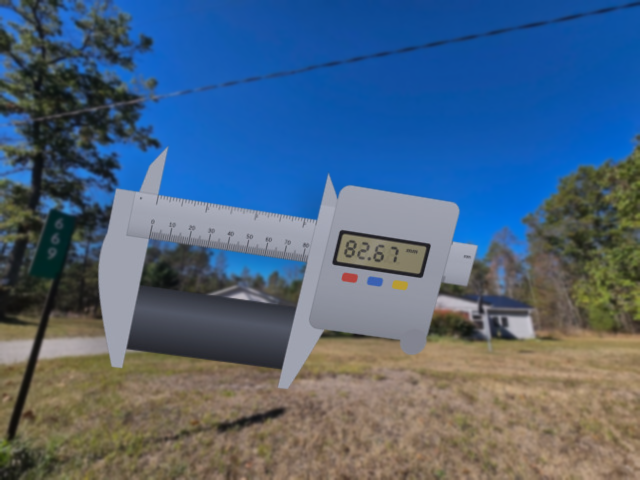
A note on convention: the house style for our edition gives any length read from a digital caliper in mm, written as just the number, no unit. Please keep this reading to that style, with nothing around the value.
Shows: 82.67
